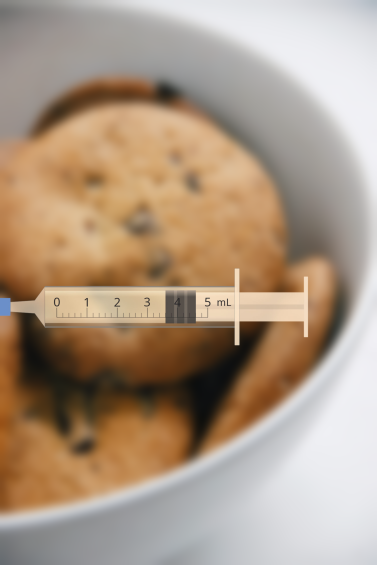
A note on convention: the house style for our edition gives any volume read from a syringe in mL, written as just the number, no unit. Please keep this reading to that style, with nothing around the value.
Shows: 3.6
